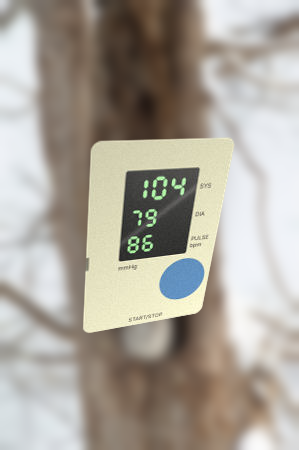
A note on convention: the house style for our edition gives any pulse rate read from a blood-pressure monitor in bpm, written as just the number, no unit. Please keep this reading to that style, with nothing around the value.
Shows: 86
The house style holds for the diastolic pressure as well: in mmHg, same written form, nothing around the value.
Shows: 79
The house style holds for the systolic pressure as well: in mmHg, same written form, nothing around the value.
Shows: 104
